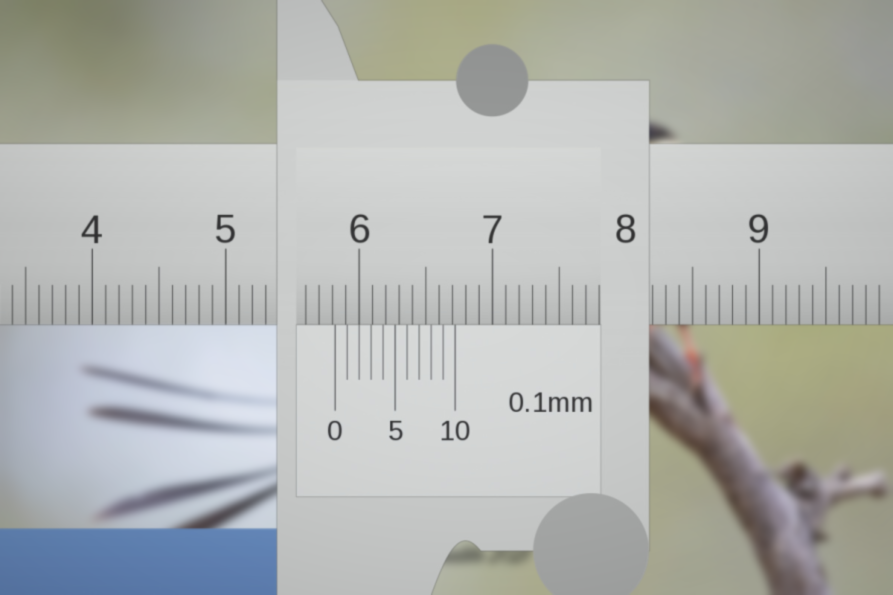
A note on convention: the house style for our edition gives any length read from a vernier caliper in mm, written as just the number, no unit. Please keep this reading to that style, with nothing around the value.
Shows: 58.2
